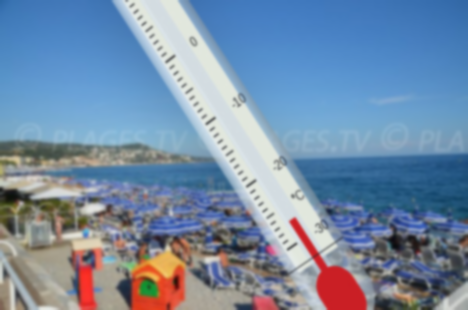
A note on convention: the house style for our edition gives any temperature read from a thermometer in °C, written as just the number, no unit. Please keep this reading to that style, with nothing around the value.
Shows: -27
